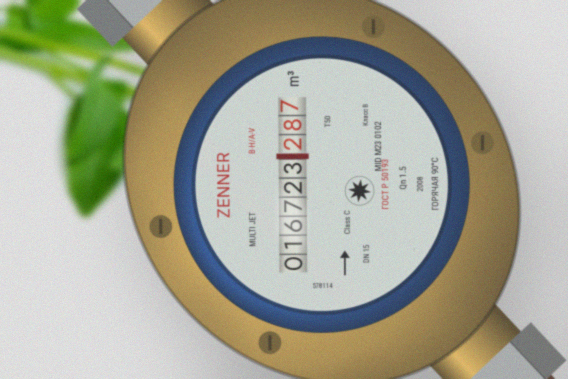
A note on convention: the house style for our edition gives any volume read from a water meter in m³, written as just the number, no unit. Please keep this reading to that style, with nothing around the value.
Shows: 16723.287
